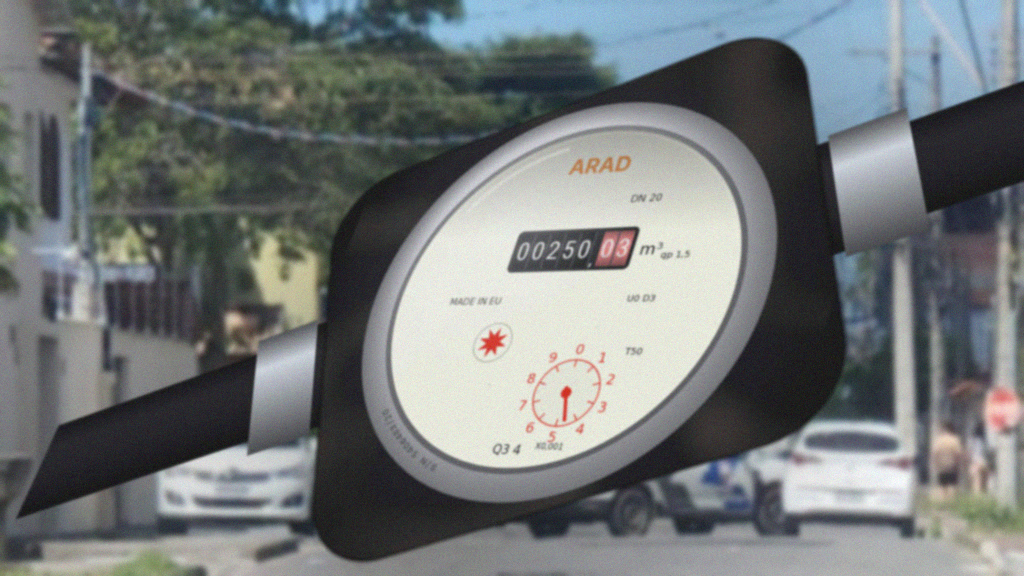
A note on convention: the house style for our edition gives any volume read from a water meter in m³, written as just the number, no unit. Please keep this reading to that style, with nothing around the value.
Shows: 250.034
